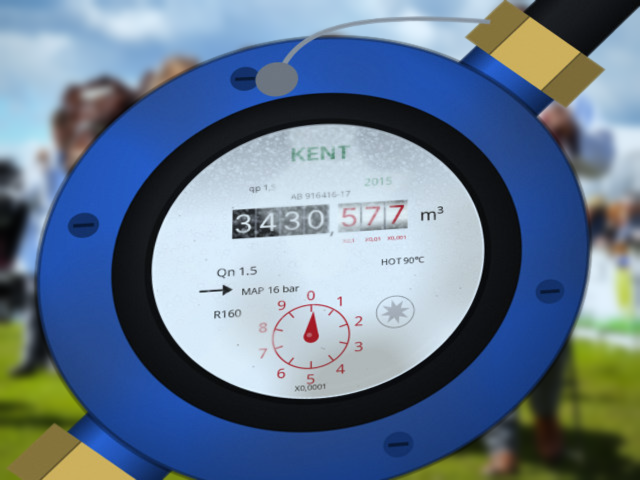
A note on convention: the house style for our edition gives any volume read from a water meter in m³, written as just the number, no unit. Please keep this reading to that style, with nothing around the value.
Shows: 3430.5770
